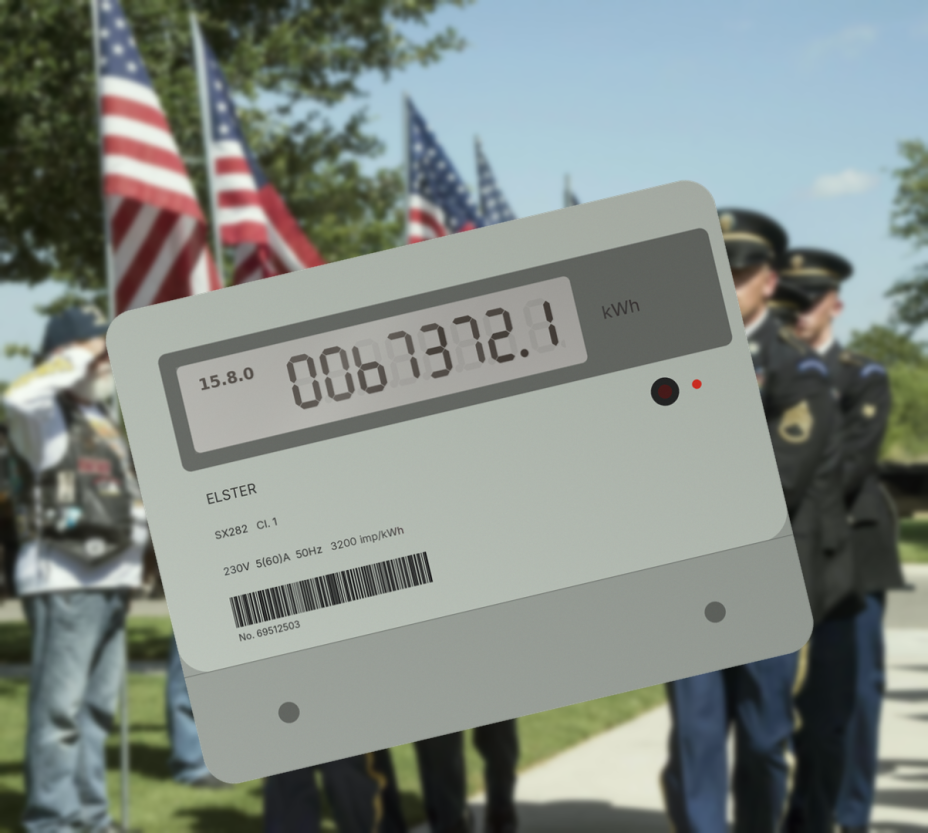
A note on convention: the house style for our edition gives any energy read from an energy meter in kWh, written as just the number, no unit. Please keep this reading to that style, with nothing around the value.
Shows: 67372.1
